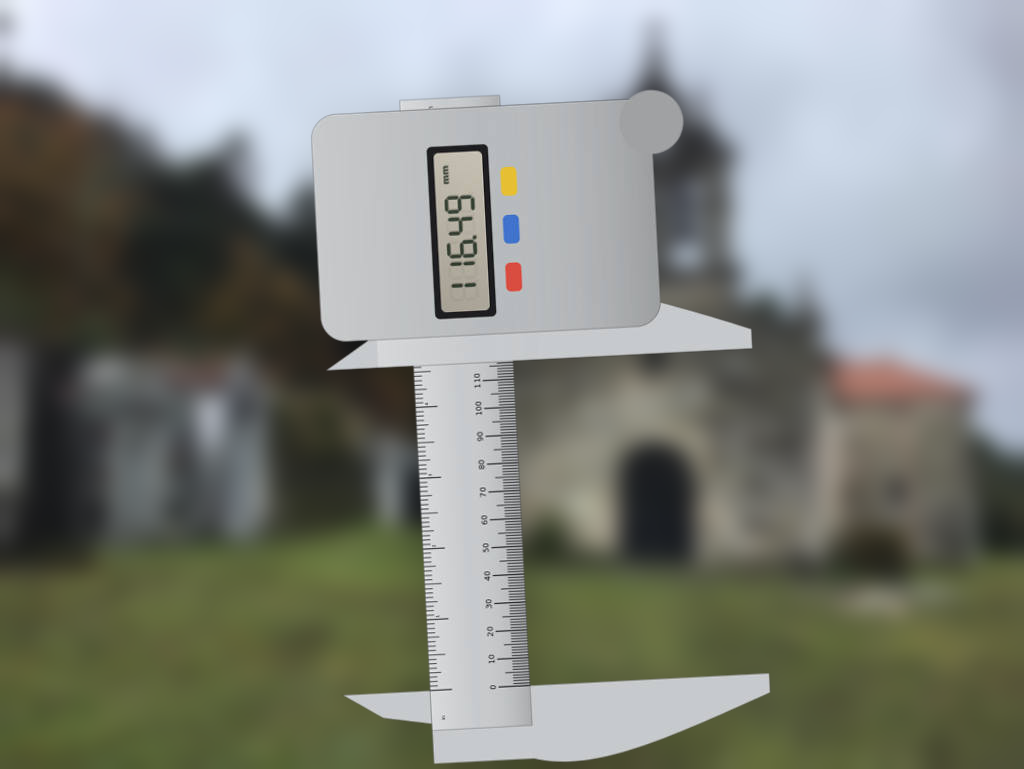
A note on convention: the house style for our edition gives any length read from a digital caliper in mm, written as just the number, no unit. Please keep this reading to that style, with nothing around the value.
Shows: 116.49
